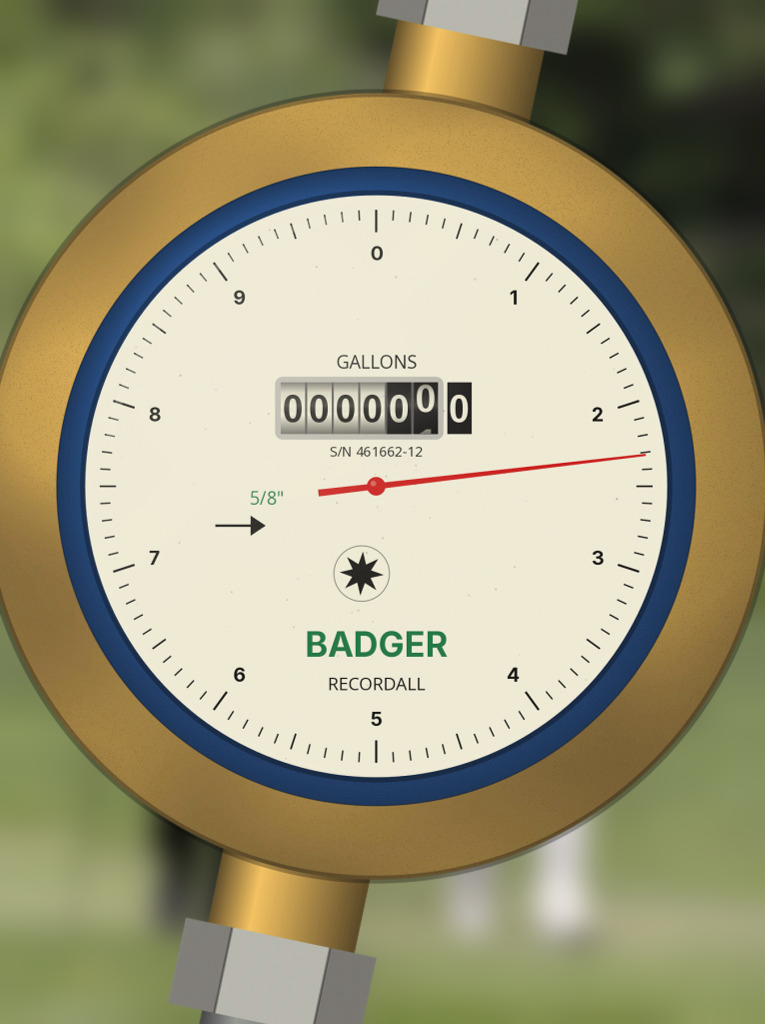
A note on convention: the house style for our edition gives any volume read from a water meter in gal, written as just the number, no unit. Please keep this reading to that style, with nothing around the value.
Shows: 2.3
